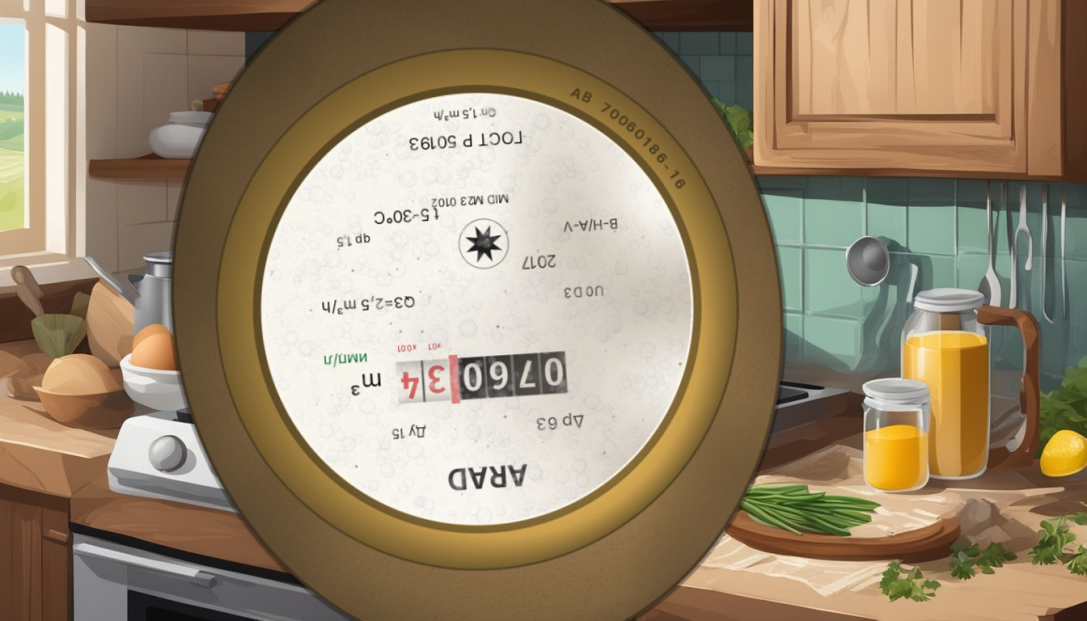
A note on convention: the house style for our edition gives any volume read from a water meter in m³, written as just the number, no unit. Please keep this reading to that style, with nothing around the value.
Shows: 760.34
